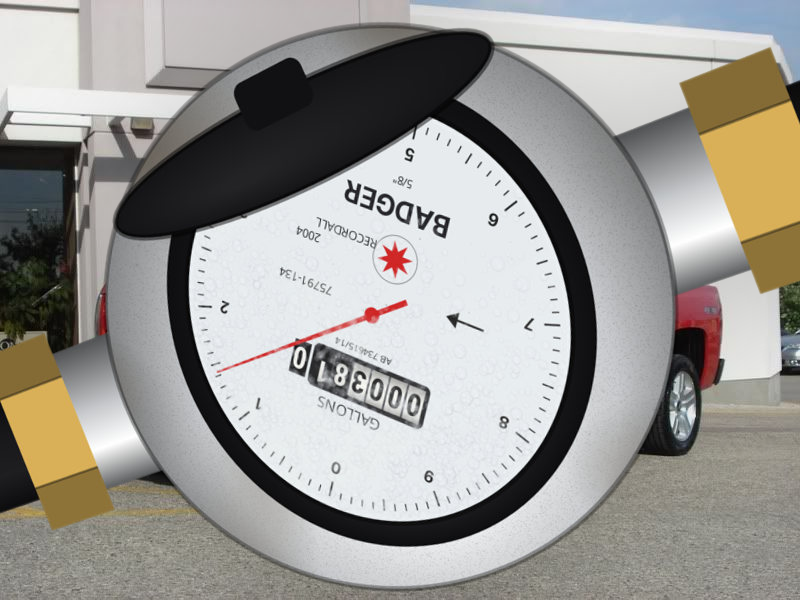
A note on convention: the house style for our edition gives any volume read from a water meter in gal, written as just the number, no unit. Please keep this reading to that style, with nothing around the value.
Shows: 3811.4
